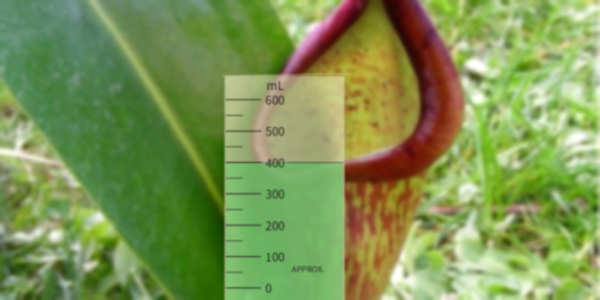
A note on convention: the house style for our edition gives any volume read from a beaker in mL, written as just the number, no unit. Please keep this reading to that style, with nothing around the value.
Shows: 400
